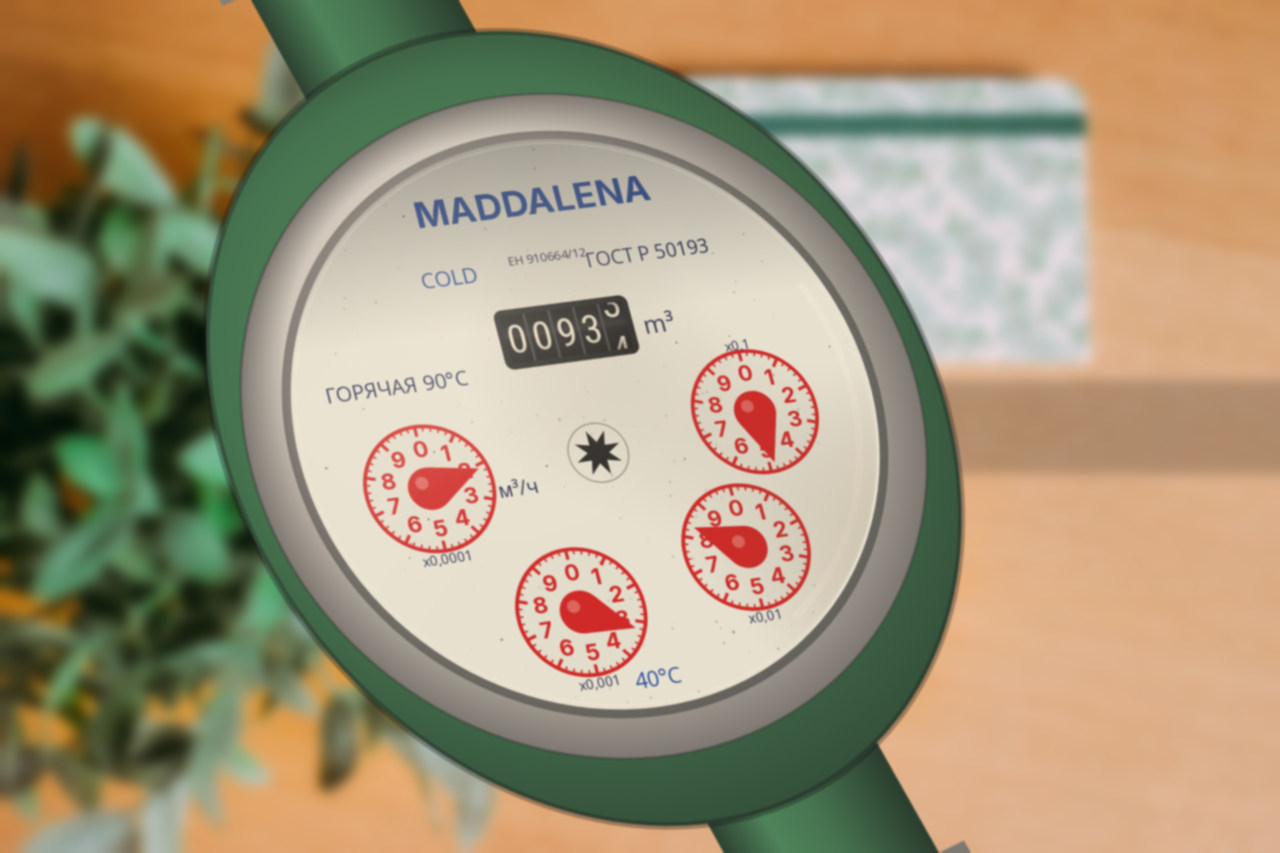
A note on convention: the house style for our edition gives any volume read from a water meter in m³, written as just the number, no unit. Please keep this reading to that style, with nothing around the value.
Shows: 933.4832
